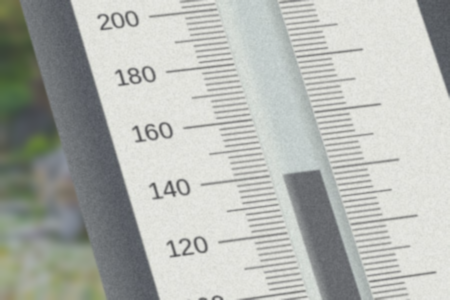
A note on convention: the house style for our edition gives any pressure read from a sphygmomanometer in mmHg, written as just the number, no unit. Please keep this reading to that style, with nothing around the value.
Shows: 140
